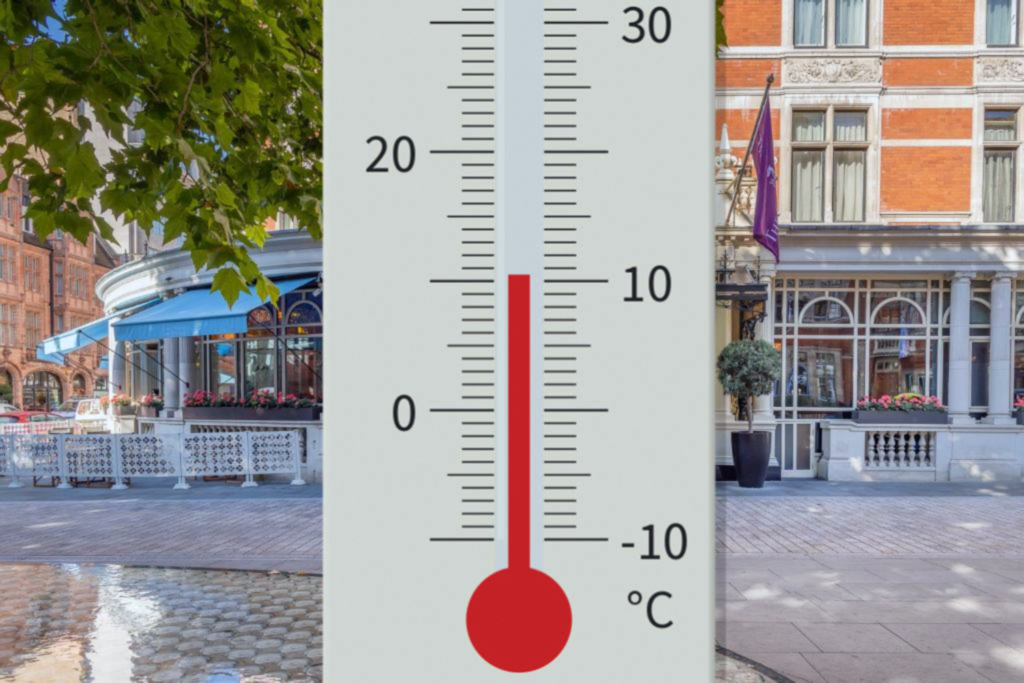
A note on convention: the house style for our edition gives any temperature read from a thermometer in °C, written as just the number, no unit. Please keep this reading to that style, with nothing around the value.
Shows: 10.5
